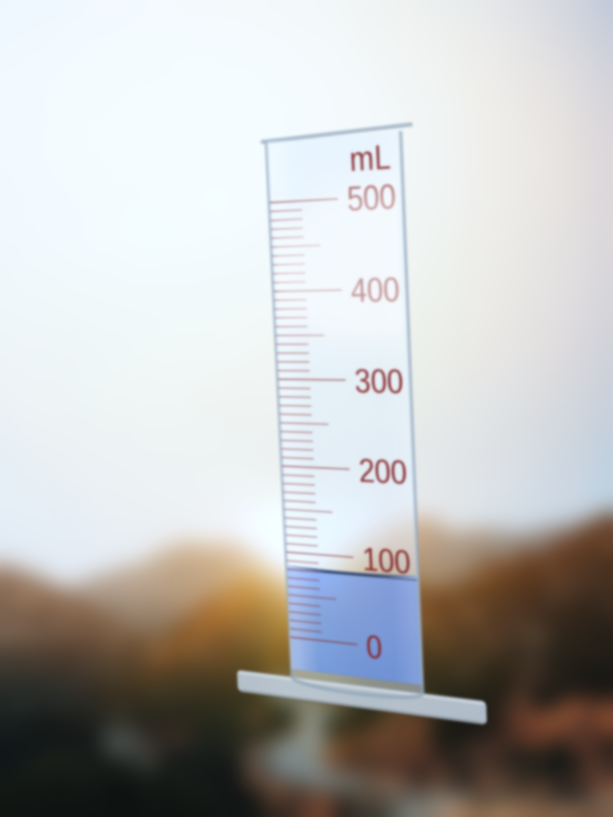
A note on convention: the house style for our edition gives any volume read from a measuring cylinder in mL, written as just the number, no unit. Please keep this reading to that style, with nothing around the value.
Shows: 80
